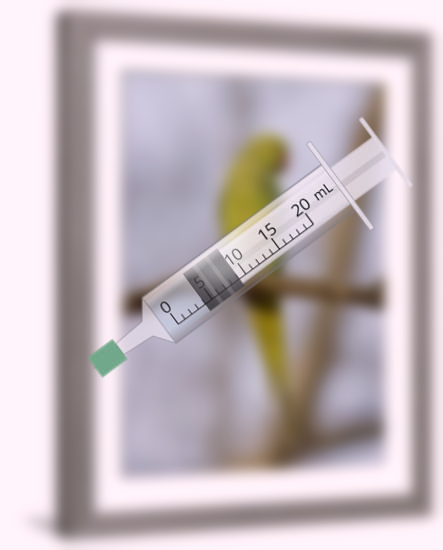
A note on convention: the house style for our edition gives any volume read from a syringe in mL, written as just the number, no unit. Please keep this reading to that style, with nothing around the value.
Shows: 4
